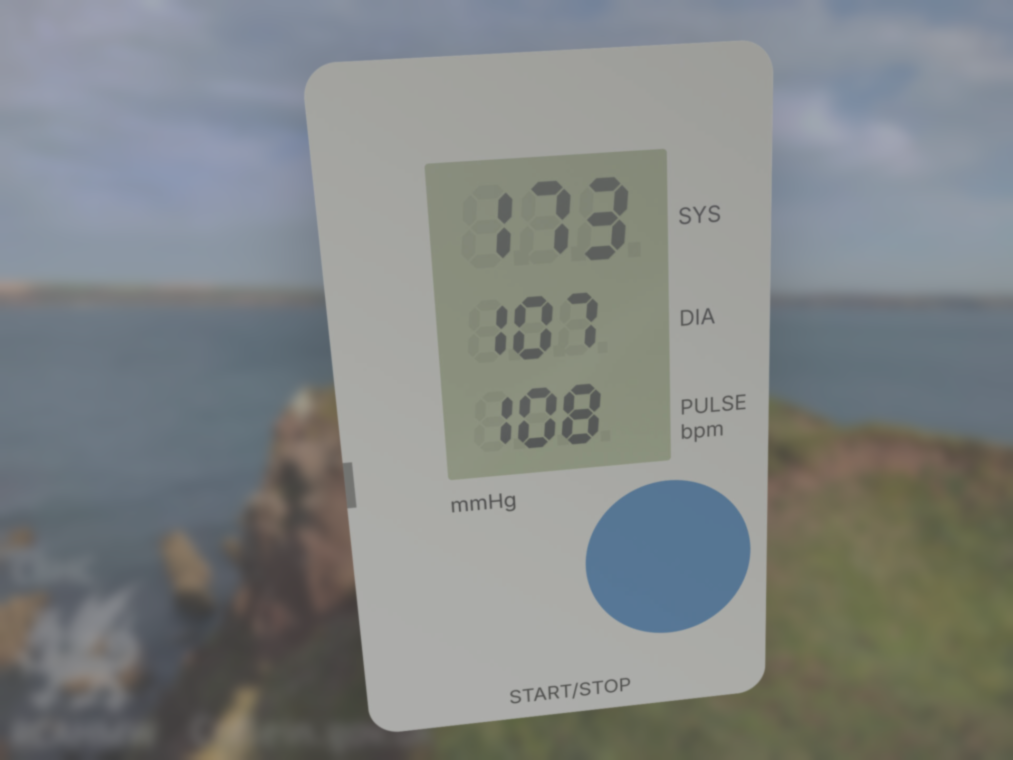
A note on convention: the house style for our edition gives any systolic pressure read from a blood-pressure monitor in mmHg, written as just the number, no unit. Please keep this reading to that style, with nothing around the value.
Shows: 173
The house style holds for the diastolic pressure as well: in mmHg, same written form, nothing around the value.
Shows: 107
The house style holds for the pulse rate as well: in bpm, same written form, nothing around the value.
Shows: 108
